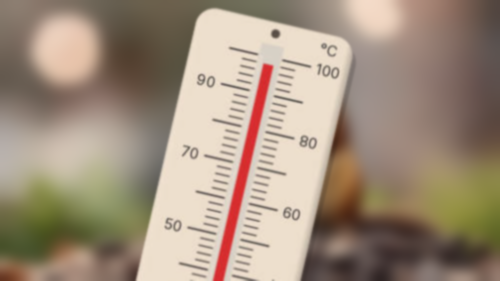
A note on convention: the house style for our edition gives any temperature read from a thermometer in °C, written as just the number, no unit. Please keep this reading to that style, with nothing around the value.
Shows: 98
